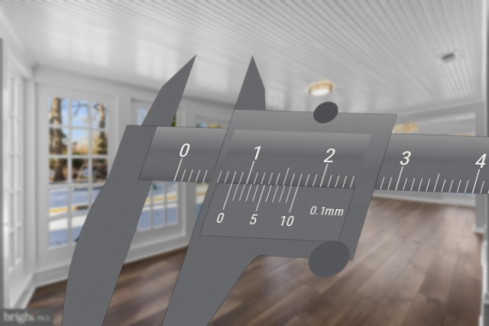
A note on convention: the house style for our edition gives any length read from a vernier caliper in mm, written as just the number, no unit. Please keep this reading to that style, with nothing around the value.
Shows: 8.0
